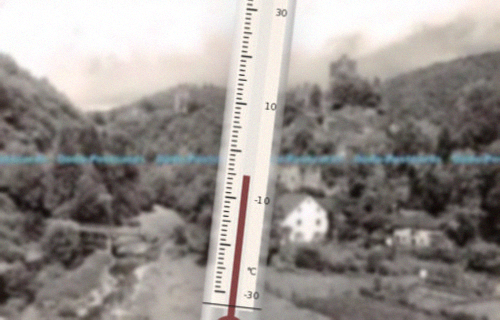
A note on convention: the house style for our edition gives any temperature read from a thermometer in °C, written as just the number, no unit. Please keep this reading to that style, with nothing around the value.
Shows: -5
